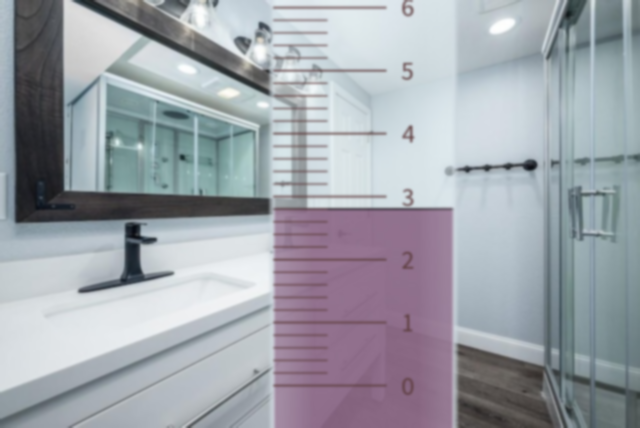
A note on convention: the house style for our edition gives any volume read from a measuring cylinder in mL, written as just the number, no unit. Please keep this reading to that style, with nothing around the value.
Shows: 2.8
